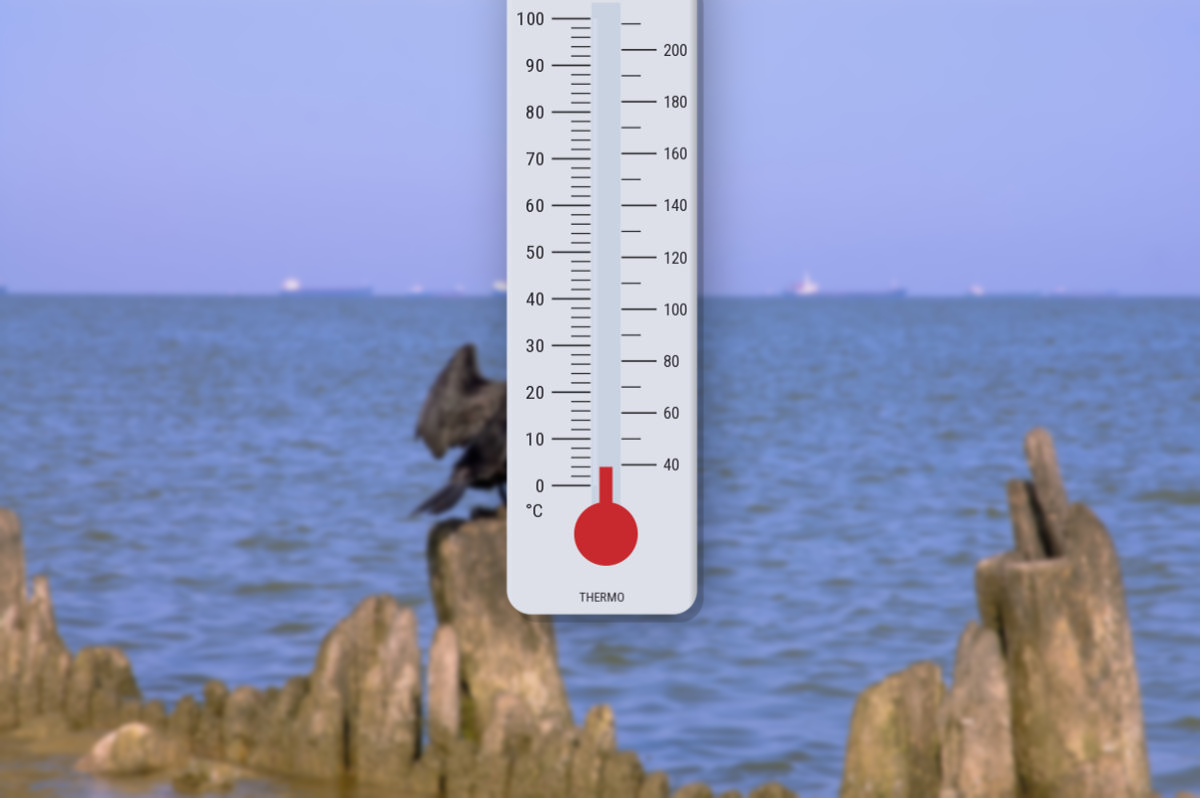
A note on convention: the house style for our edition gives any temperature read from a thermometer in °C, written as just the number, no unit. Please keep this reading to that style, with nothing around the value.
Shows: 4
